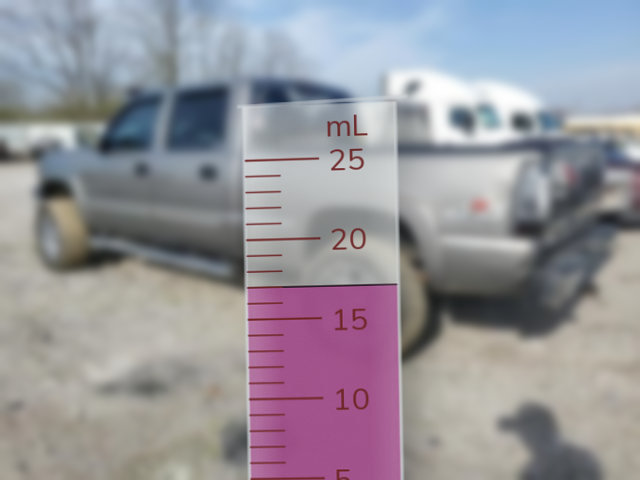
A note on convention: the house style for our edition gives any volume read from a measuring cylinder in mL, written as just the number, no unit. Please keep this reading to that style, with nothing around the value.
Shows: 17
